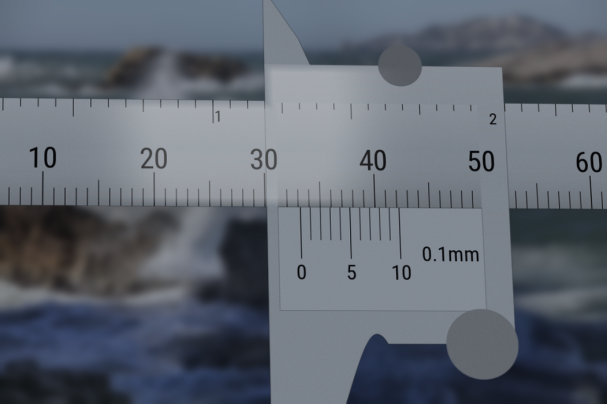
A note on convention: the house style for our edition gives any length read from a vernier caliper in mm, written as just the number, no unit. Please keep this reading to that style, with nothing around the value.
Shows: 33.2
